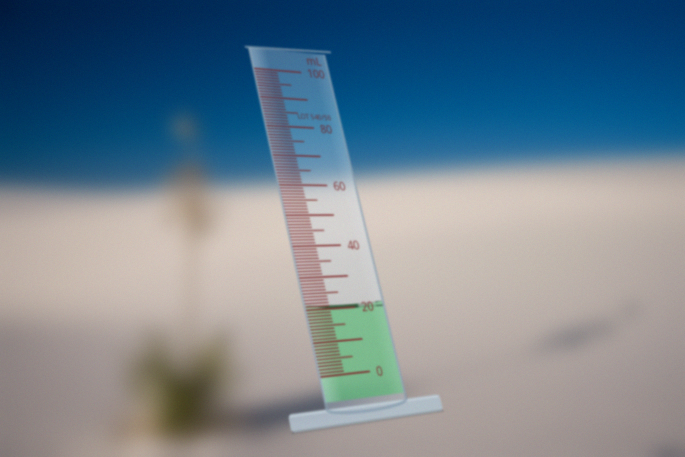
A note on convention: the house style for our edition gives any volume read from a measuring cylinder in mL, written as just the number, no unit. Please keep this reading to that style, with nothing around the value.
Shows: 20
